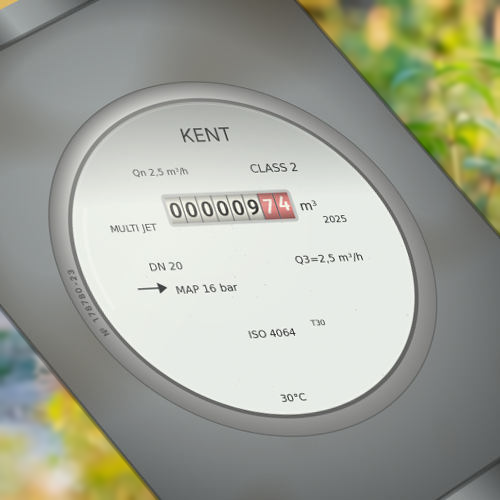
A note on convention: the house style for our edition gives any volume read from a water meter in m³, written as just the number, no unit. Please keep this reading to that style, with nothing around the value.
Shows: 9.74
